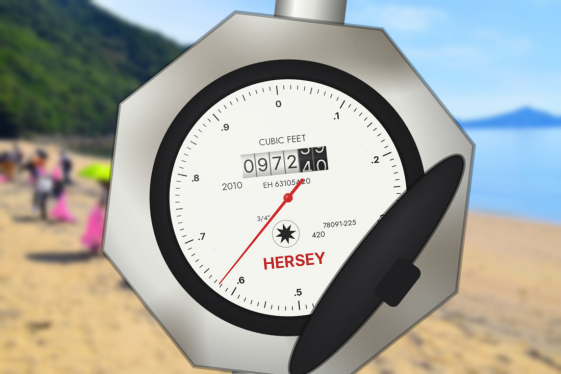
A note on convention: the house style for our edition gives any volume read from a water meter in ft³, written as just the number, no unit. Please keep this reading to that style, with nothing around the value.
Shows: 97239.62
